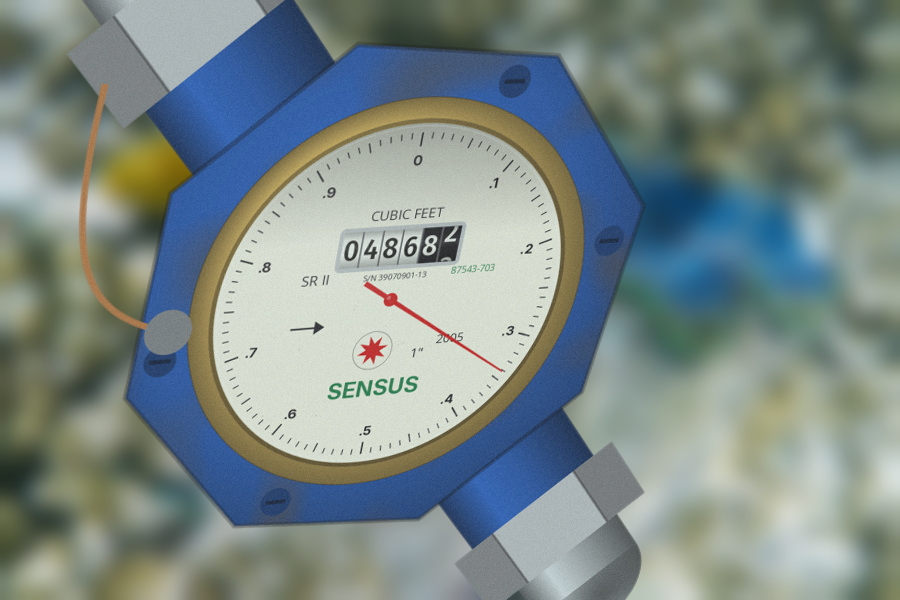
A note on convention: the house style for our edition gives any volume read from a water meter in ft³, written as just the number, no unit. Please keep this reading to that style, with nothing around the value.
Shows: 48682.34
